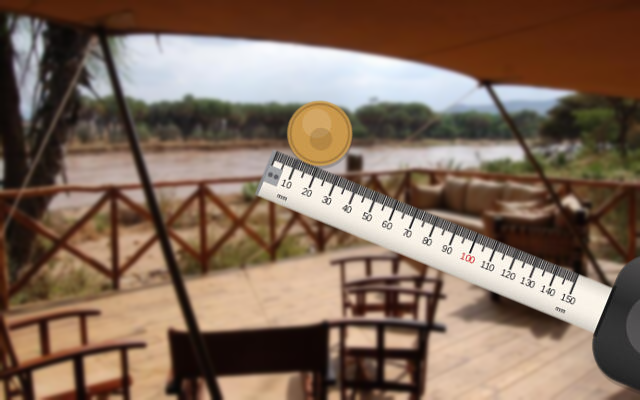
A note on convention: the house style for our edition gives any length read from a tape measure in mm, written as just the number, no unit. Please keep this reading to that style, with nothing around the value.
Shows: 30
